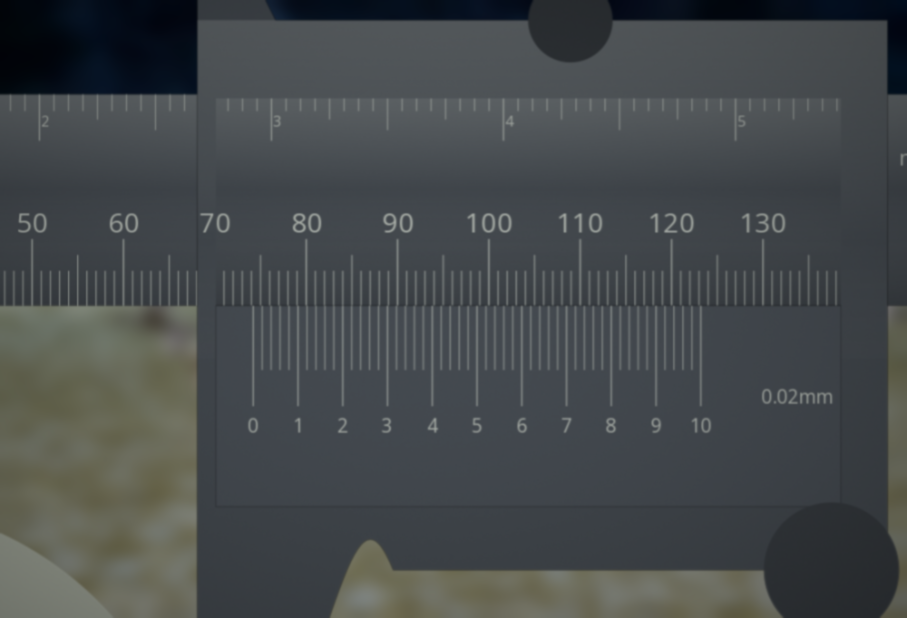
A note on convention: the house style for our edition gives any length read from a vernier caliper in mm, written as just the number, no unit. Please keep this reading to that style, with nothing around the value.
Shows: 74.2
